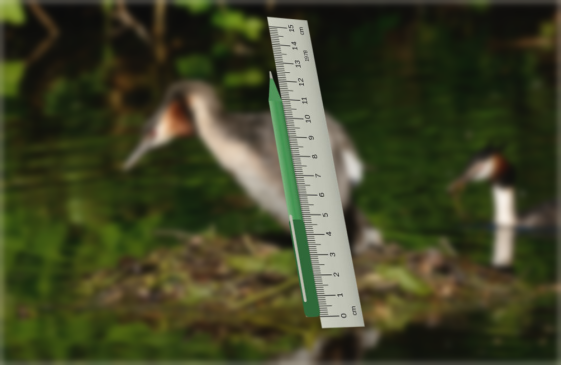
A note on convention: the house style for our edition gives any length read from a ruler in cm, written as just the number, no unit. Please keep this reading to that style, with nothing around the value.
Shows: 12.5
